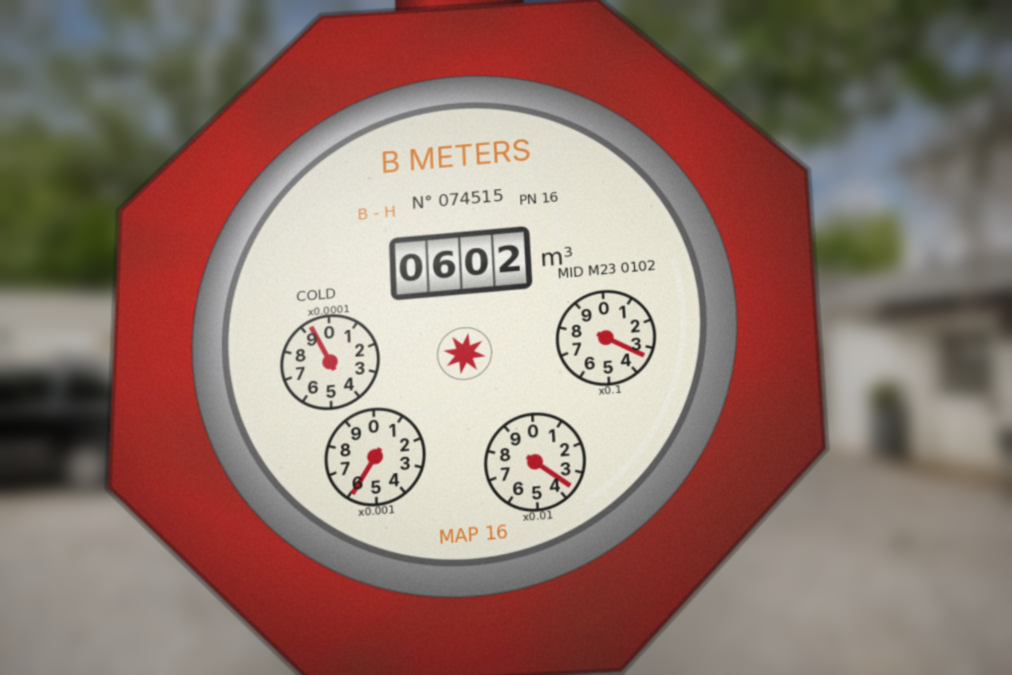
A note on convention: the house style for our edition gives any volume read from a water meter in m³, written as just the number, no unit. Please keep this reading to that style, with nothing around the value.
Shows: 602.3359
